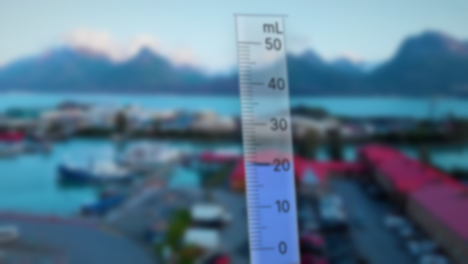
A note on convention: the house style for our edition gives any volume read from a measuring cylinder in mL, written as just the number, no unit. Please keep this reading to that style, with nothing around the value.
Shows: 20
